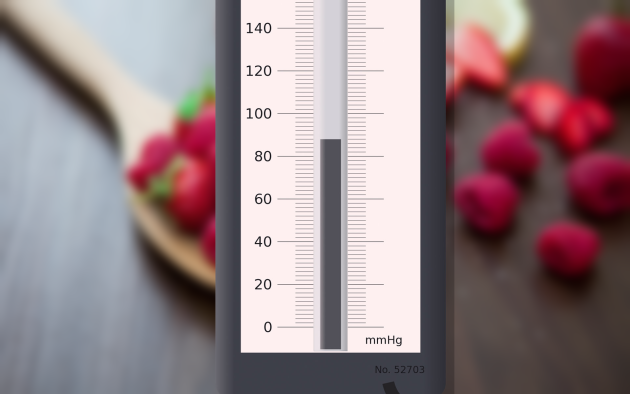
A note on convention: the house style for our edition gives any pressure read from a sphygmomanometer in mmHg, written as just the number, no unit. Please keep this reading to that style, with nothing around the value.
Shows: 88
